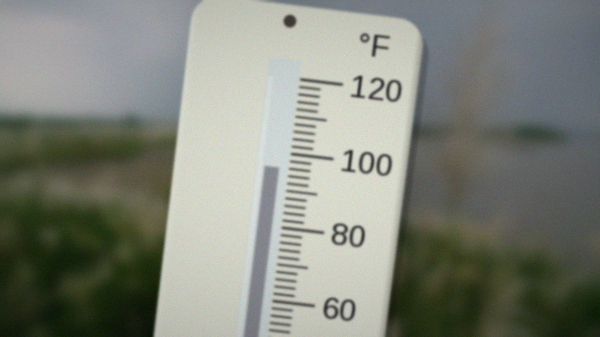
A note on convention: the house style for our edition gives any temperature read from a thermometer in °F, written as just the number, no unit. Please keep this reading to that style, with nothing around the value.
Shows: 96
